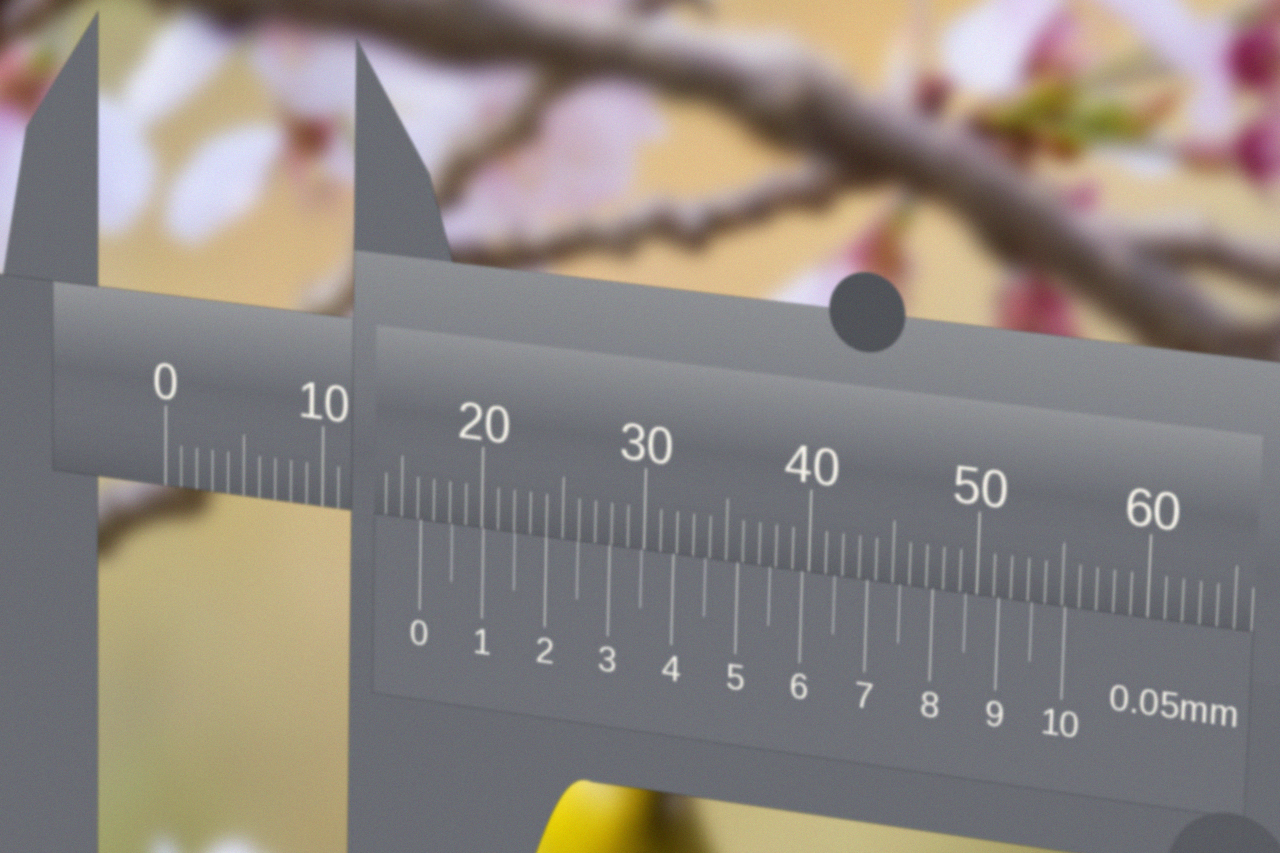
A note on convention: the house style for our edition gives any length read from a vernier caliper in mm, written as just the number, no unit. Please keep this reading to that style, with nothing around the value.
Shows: 16.2
